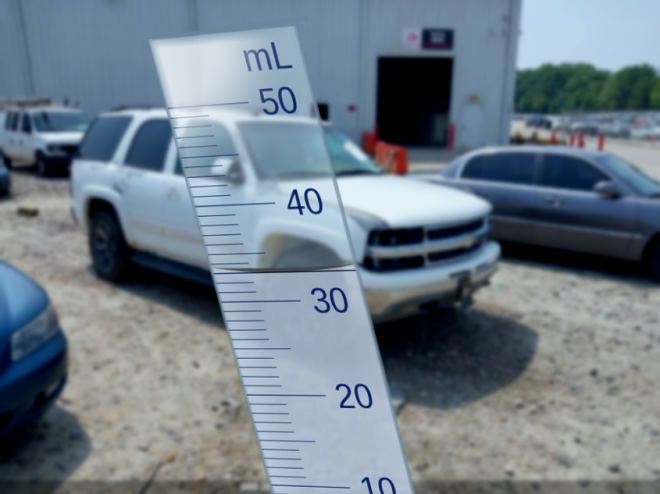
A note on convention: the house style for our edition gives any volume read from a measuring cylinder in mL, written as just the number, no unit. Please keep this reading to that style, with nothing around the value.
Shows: 33
